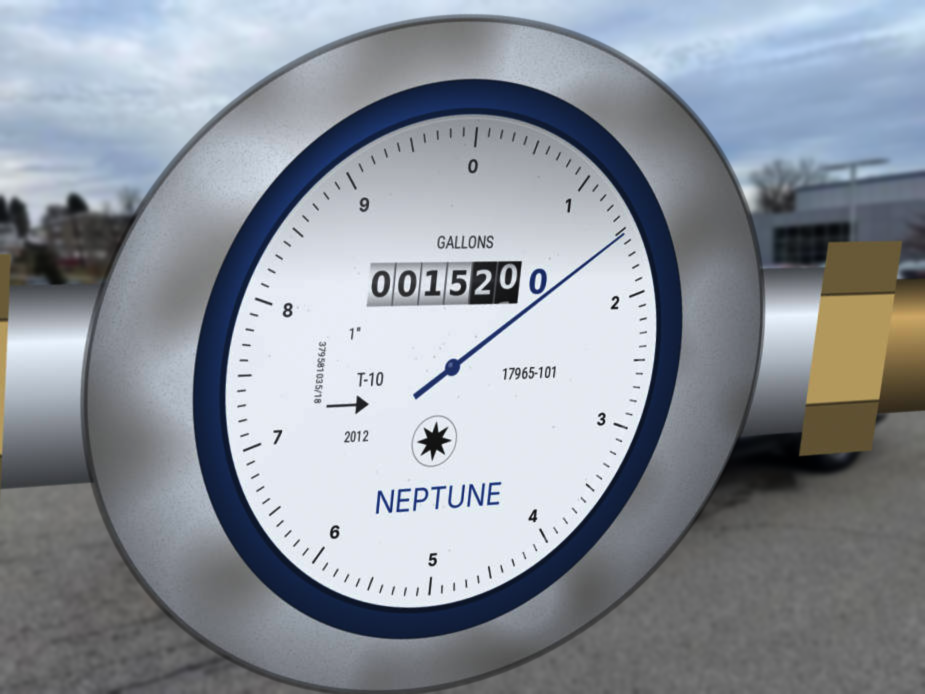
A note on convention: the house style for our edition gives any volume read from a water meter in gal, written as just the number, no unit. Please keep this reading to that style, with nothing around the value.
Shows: 15201.5
